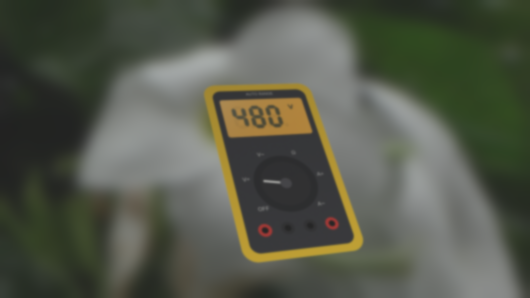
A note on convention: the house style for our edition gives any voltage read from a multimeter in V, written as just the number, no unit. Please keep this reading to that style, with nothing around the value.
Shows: 480
